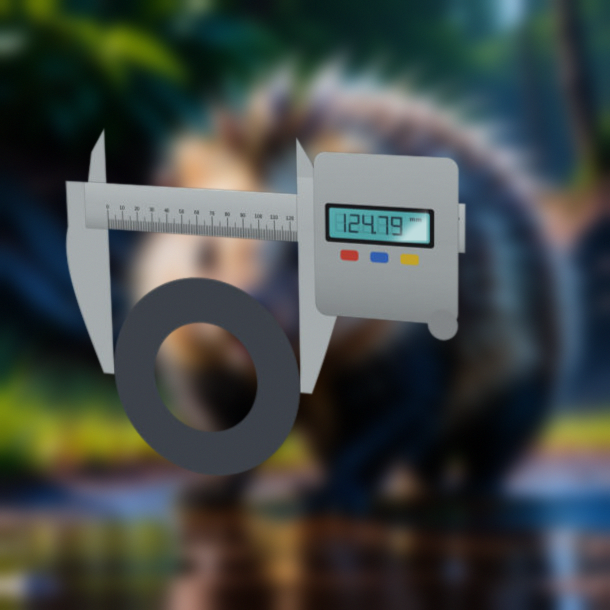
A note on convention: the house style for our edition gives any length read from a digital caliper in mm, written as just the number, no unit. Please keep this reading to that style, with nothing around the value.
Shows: 124.79
